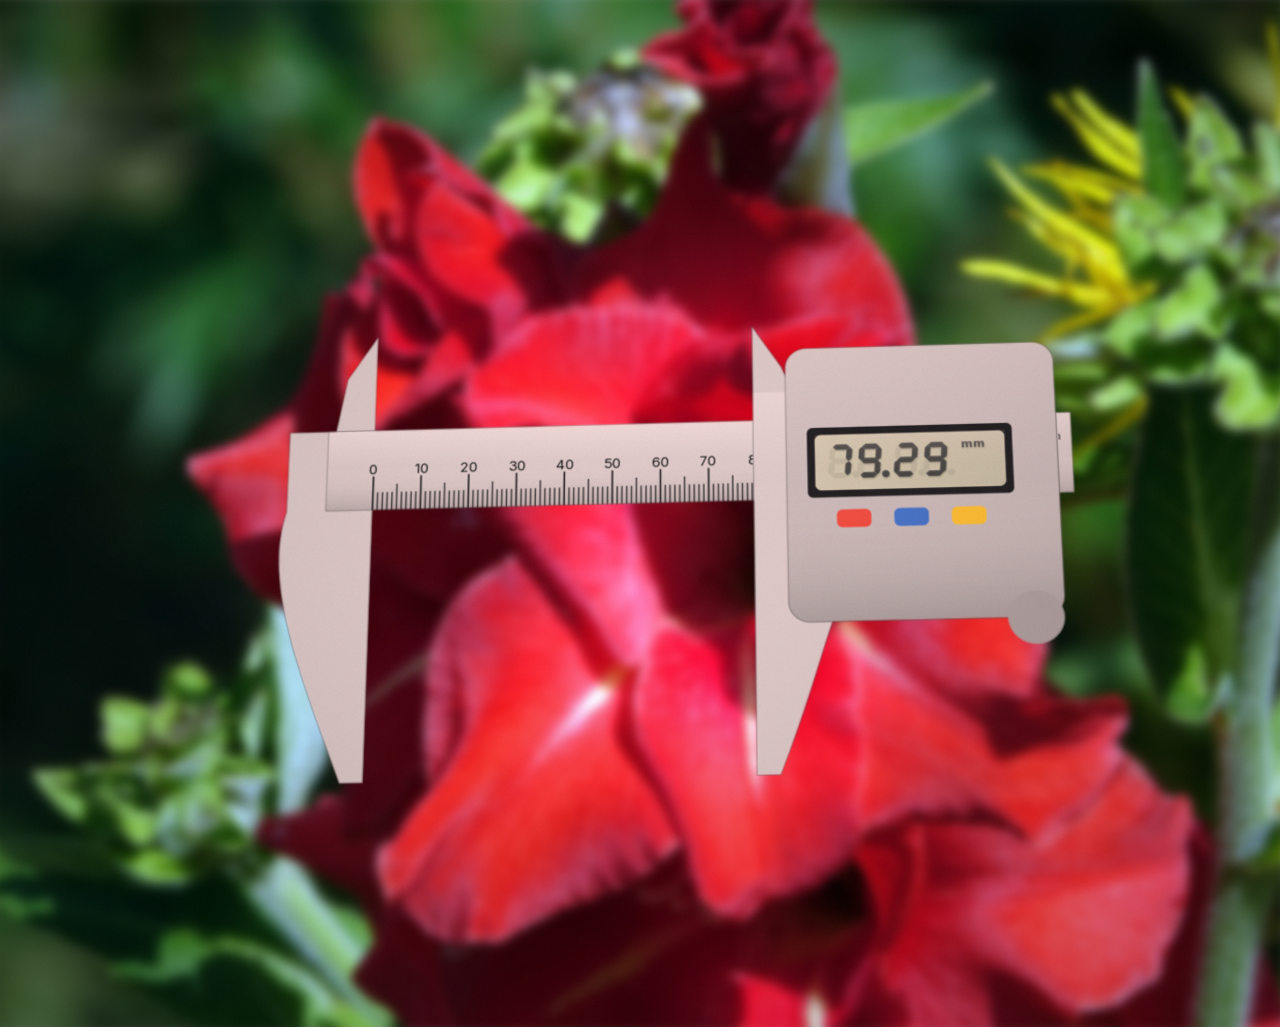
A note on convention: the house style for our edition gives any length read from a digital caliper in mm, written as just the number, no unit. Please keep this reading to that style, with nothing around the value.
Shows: 79.29
